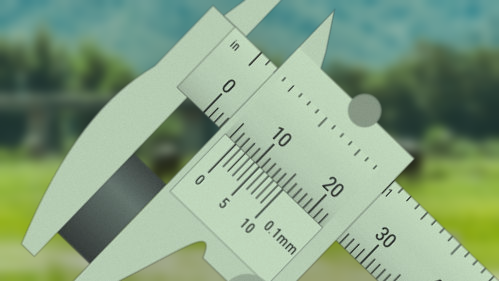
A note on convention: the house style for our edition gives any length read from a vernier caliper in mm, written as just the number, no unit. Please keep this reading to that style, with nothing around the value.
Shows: 6.2
